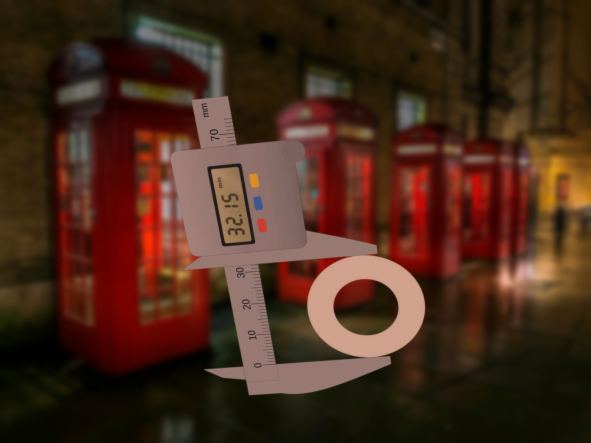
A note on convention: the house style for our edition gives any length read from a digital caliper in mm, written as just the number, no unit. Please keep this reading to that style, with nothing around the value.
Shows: 32.15
